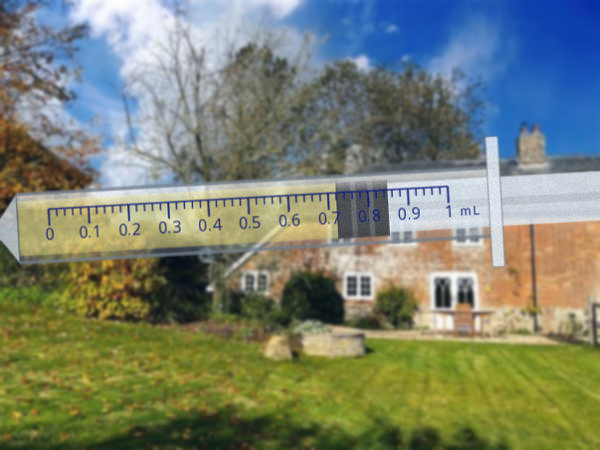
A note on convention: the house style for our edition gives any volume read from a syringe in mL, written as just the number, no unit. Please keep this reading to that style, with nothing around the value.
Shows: 0.72
